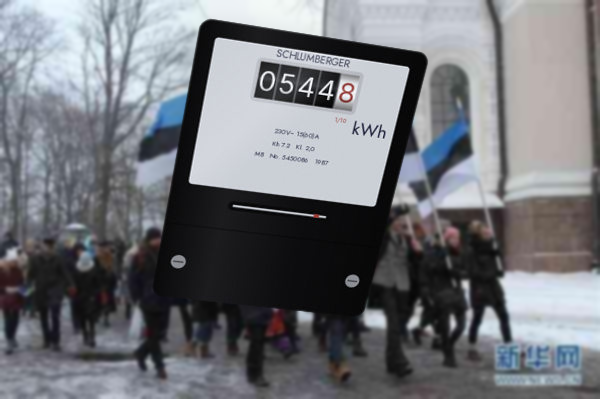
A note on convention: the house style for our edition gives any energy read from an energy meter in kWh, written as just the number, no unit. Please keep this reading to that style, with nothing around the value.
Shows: 544.8
